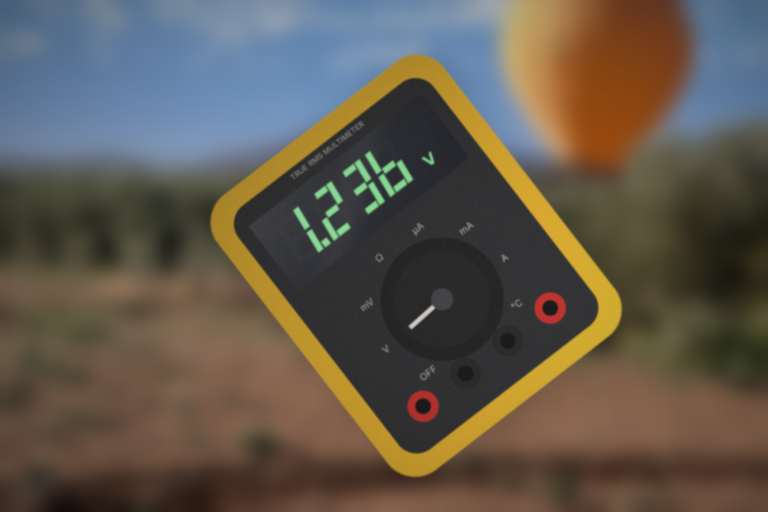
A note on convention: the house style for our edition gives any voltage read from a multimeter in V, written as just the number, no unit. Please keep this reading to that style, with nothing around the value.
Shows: 1.236
